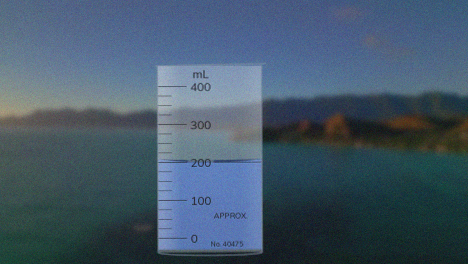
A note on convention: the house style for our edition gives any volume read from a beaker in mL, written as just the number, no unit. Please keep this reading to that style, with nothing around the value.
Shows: 200
